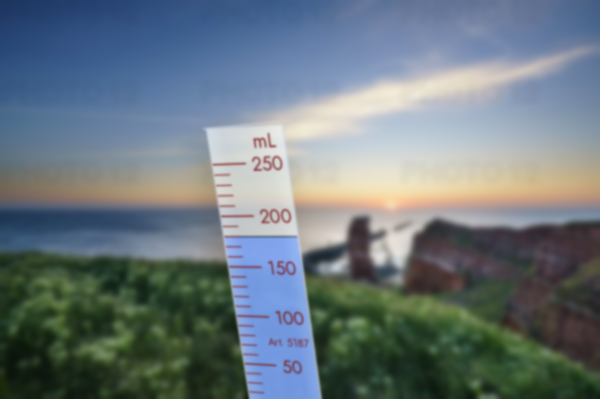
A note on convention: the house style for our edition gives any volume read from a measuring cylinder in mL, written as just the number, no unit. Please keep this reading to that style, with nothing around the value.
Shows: 180
